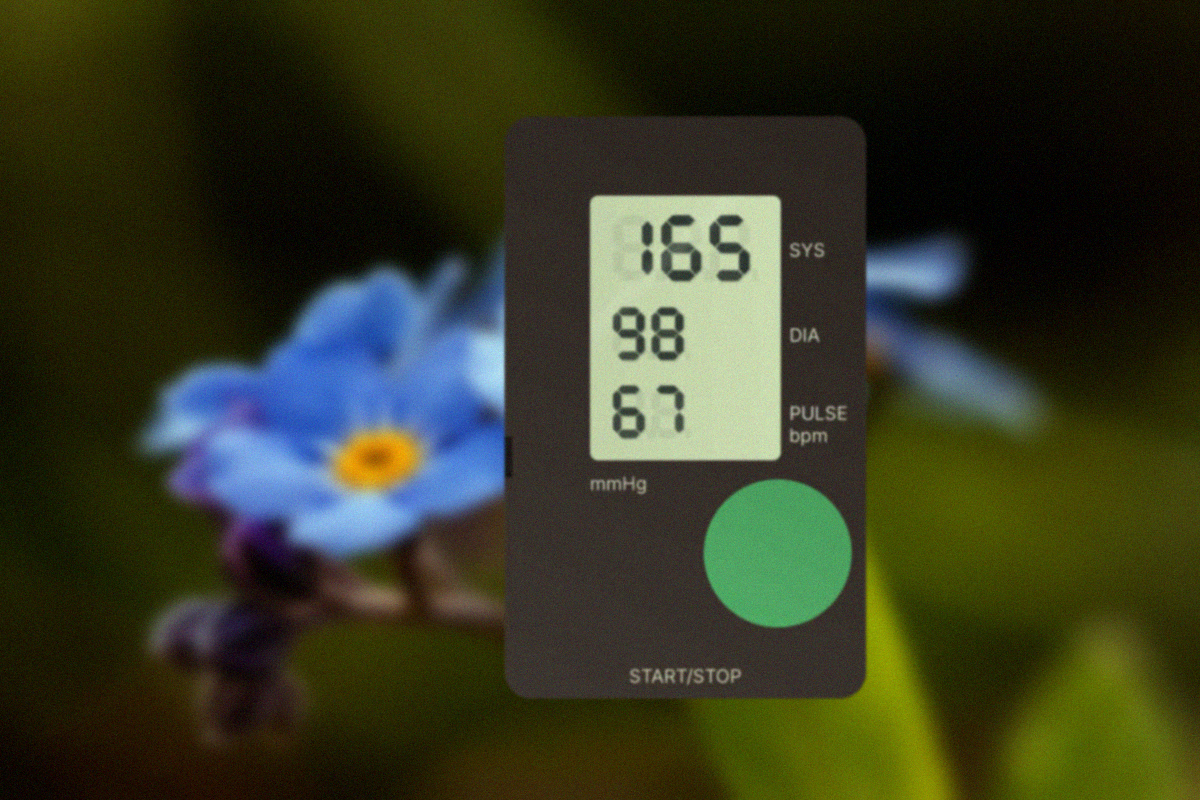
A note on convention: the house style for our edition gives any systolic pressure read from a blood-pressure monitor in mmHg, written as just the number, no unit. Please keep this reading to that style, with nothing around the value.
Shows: 165
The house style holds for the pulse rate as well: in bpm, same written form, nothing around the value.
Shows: 67
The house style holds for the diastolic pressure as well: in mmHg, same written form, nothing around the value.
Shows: 98
